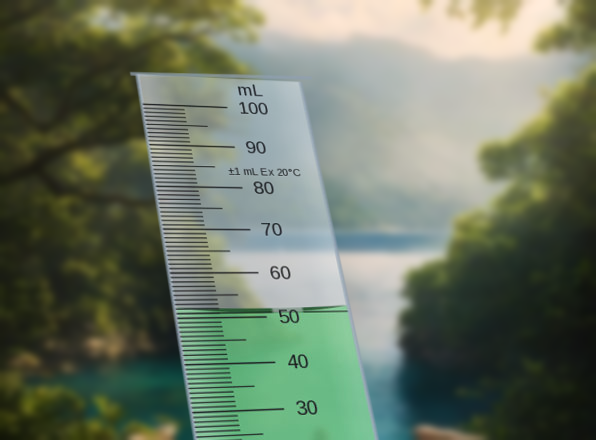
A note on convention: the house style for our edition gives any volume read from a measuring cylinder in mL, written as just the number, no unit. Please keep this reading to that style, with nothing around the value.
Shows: 51
